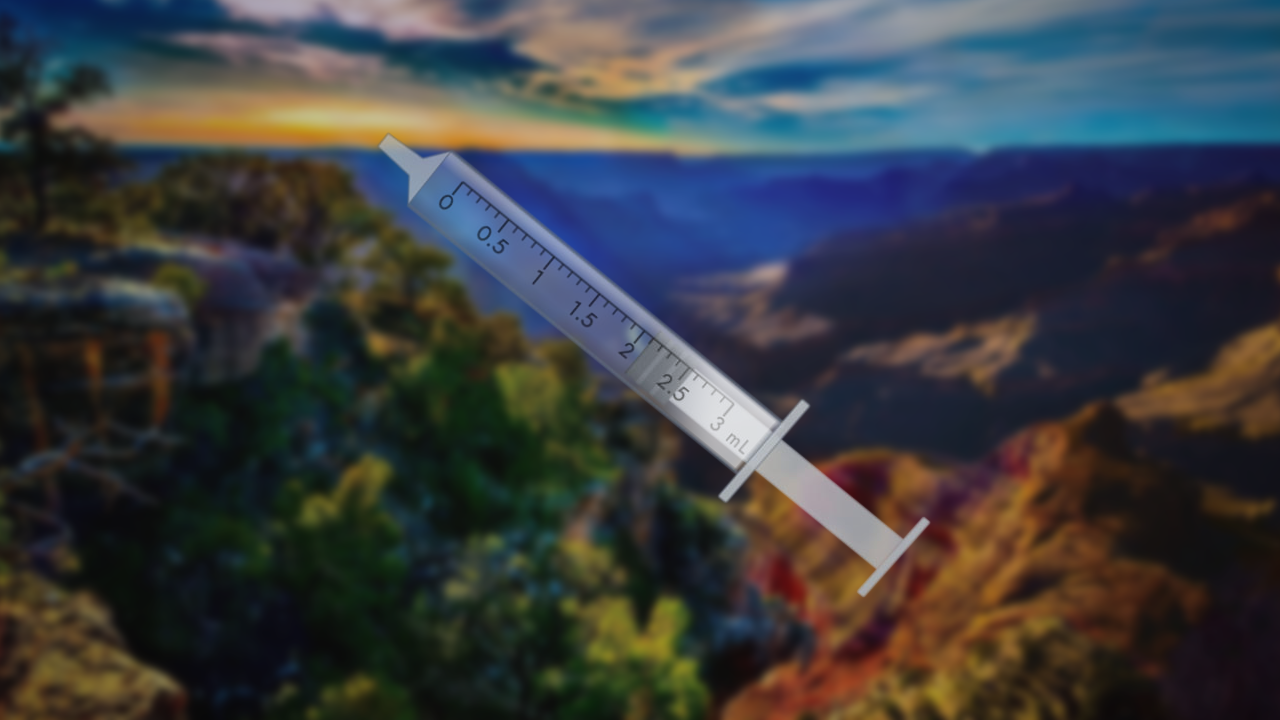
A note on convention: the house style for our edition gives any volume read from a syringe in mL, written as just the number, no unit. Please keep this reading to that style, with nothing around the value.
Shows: 2.1
